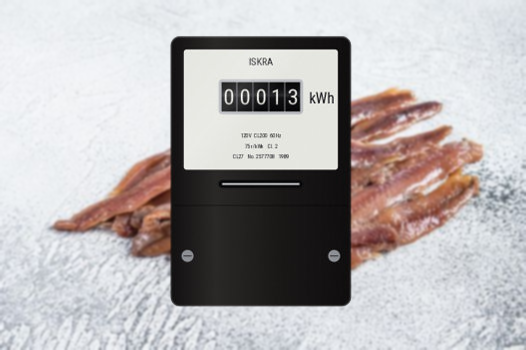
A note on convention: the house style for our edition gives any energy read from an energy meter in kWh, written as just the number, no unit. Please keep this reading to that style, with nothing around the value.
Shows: 13
